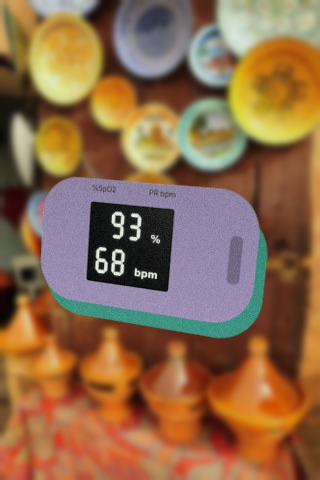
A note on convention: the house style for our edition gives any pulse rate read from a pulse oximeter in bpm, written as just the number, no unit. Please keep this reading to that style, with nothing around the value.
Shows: 68
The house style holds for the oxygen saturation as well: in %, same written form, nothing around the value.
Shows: 93
